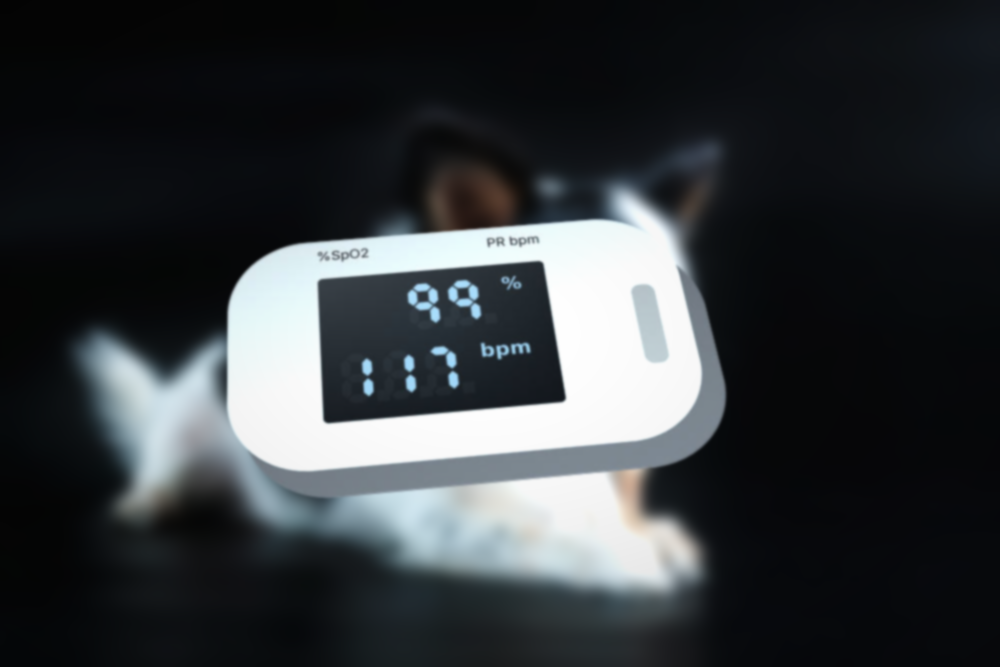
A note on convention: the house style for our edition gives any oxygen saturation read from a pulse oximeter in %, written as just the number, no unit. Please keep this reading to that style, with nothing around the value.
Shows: 99
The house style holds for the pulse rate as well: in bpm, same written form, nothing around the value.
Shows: 117
